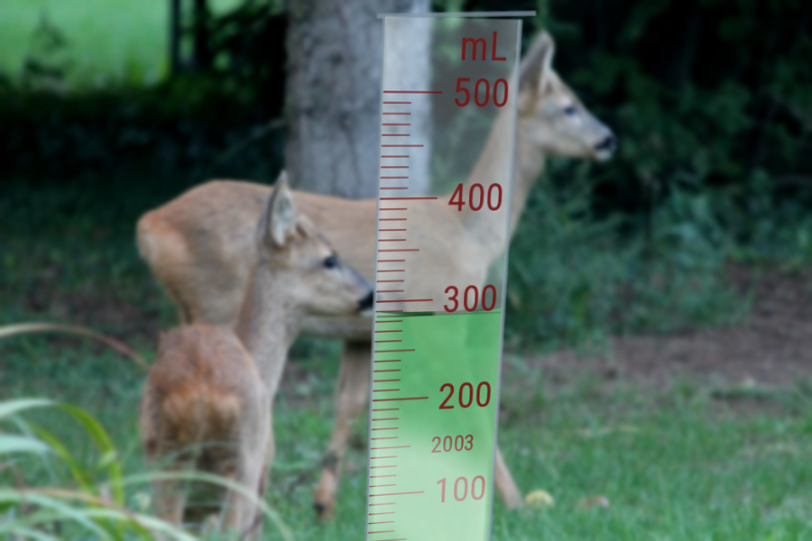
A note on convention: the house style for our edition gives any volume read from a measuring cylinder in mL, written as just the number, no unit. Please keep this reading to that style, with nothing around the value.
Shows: 285
